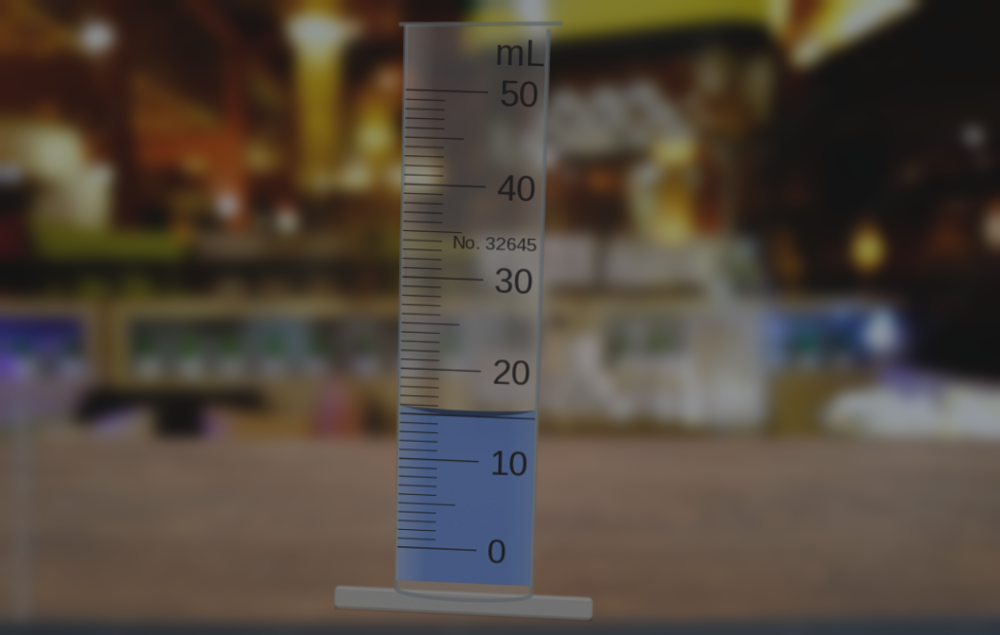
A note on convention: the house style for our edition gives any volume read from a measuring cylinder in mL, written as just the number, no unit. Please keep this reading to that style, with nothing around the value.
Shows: 15
